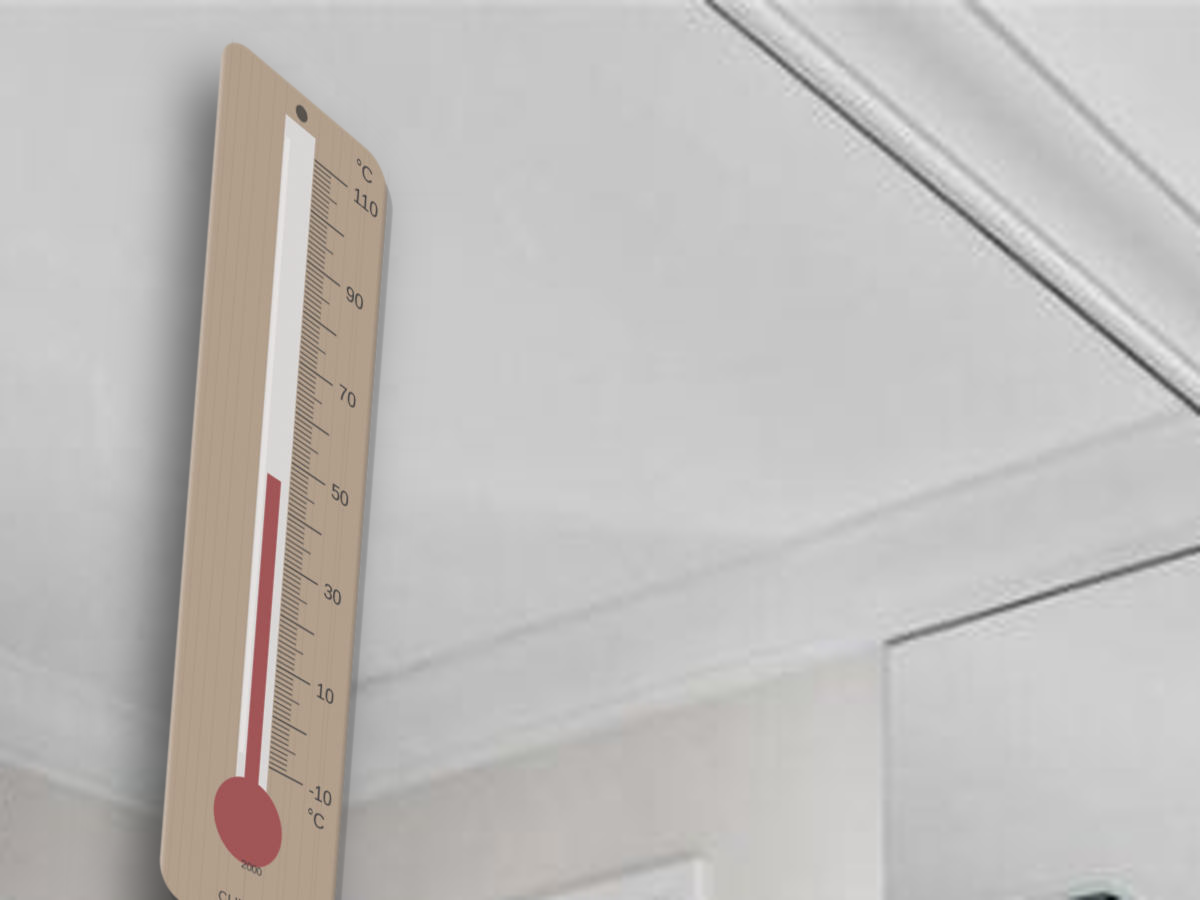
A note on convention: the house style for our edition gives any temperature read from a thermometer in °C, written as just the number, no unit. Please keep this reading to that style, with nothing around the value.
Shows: 45
